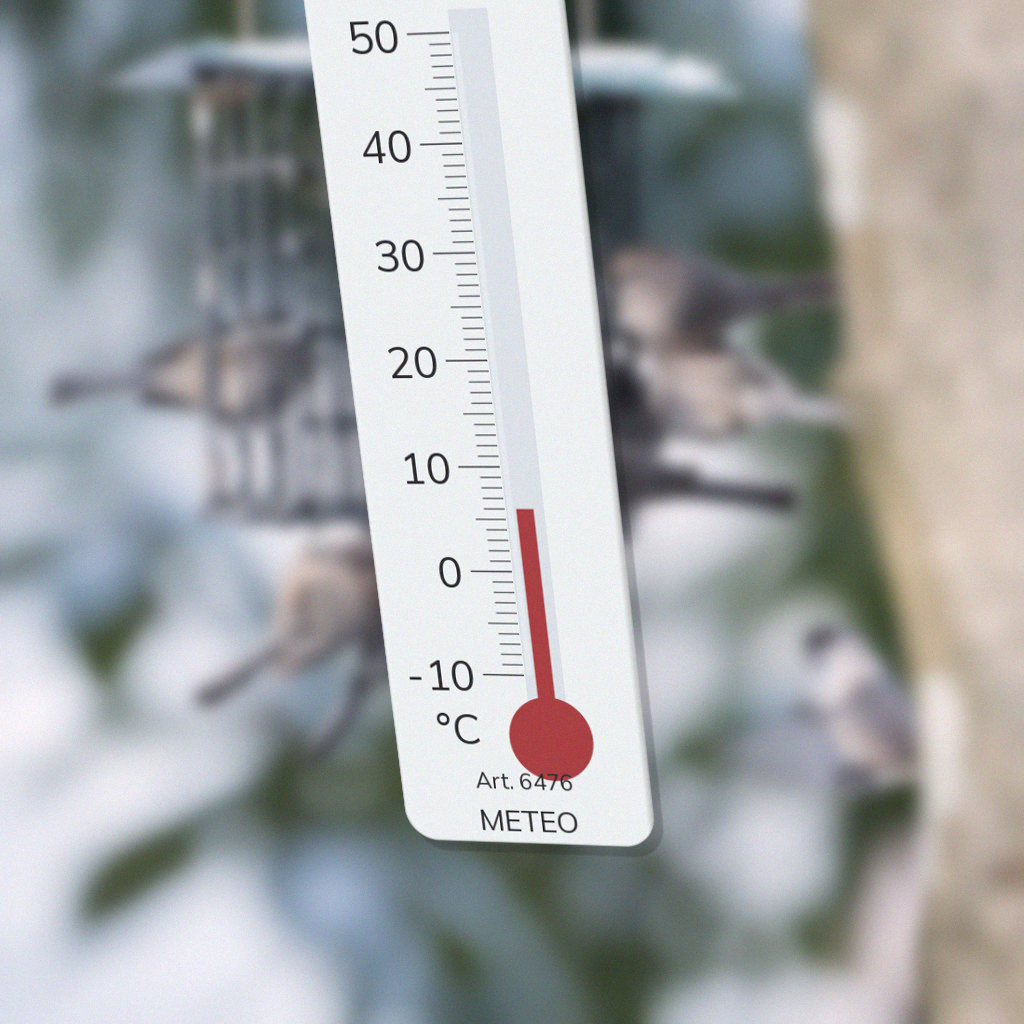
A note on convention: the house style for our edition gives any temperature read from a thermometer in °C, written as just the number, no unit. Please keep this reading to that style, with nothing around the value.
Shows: 6
